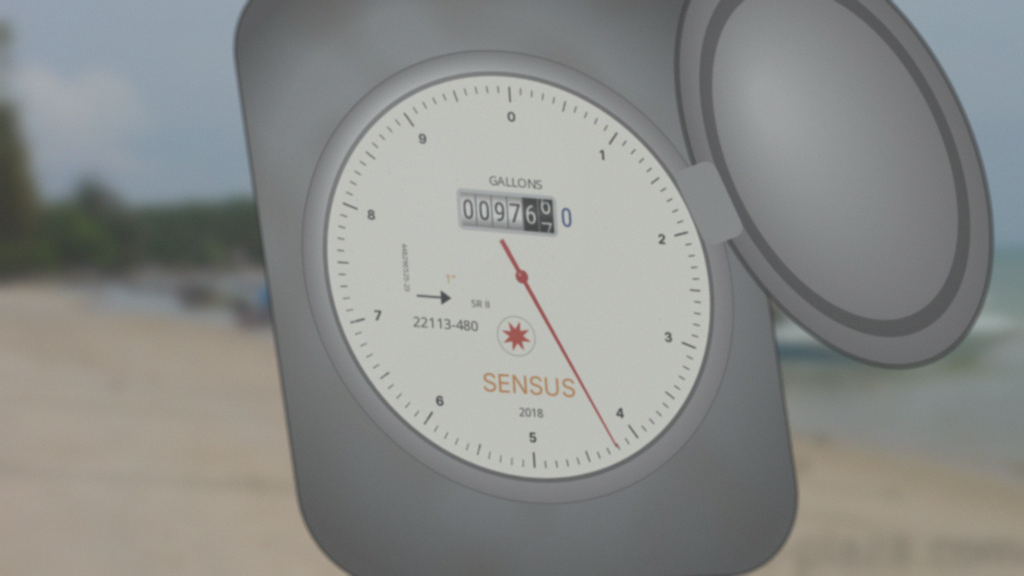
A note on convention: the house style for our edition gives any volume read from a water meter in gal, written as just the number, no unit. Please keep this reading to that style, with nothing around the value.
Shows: 97664.2
